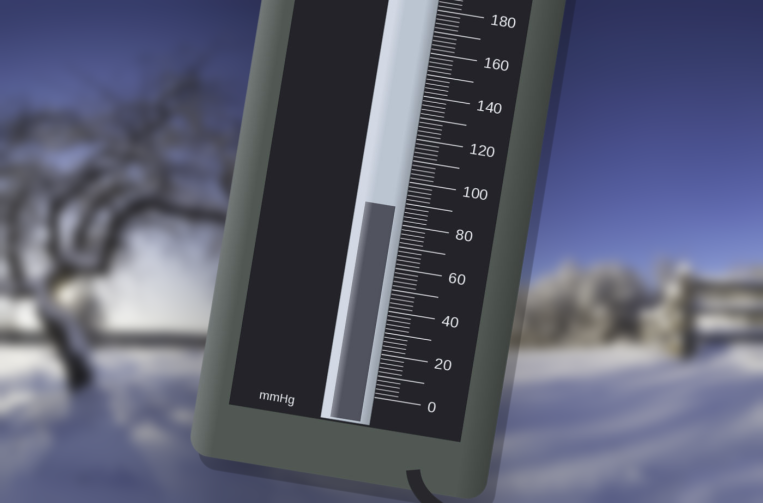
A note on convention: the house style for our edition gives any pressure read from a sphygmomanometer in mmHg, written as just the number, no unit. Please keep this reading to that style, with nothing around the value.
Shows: 88
